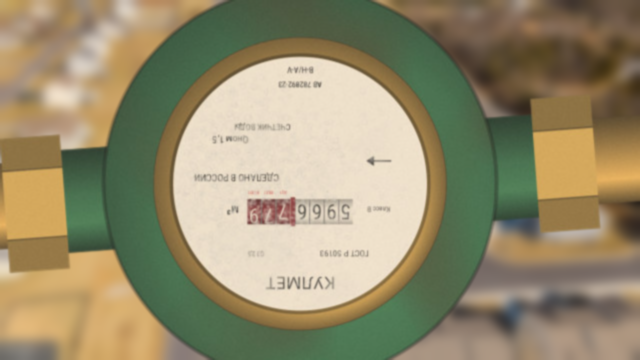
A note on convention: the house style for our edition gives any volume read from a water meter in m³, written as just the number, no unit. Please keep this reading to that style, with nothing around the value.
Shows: 5966.779
